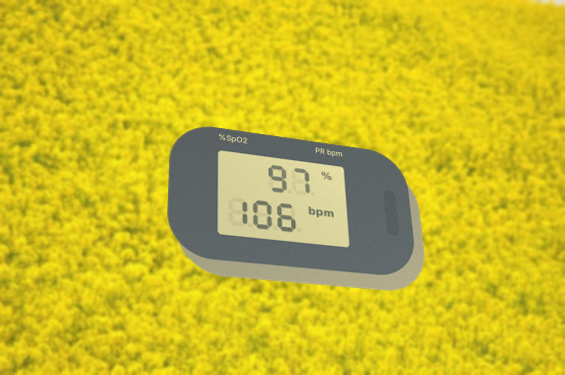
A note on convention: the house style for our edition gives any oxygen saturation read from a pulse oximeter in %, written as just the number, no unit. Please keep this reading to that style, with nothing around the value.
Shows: 97
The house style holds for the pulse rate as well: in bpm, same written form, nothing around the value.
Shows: 106
